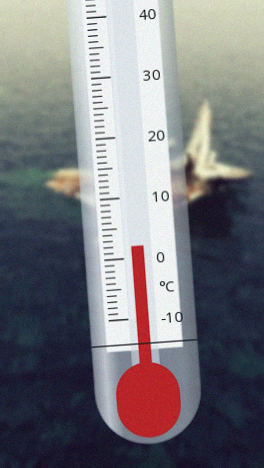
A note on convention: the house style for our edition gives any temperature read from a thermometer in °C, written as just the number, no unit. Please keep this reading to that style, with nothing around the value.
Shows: 2
